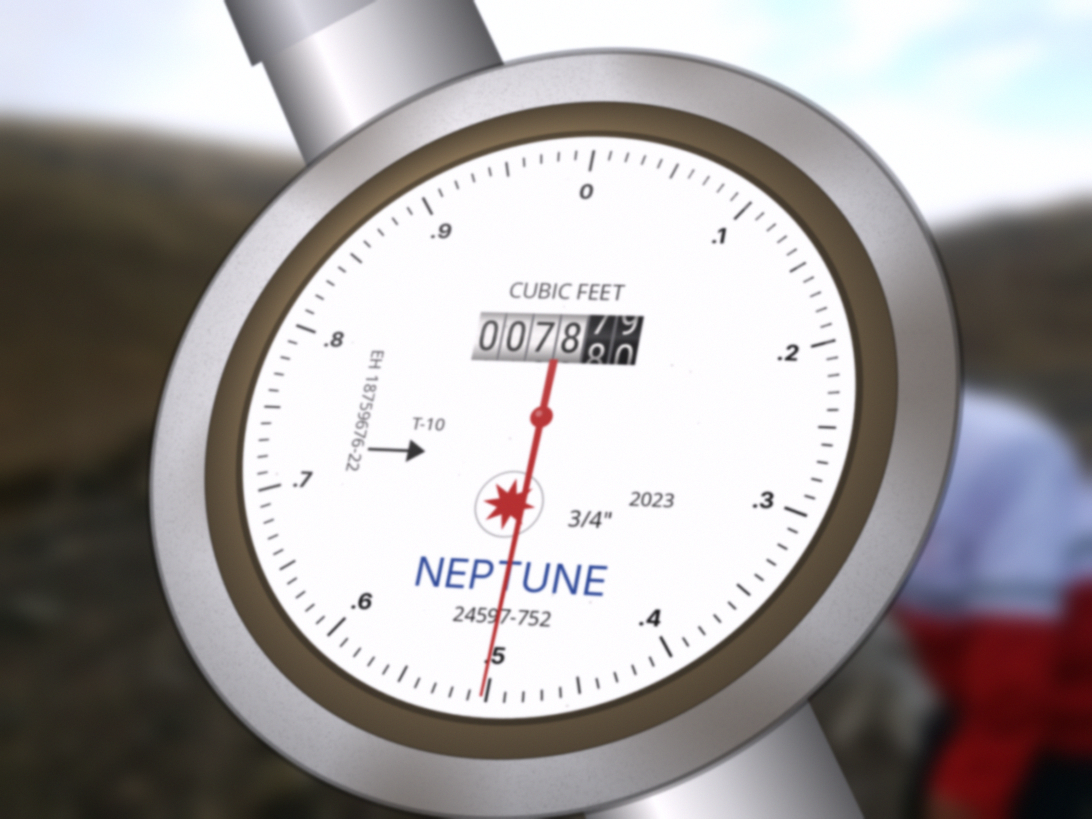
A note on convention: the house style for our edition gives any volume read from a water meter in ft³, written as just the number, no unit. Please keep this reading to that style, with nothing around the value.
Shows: 7879.50
